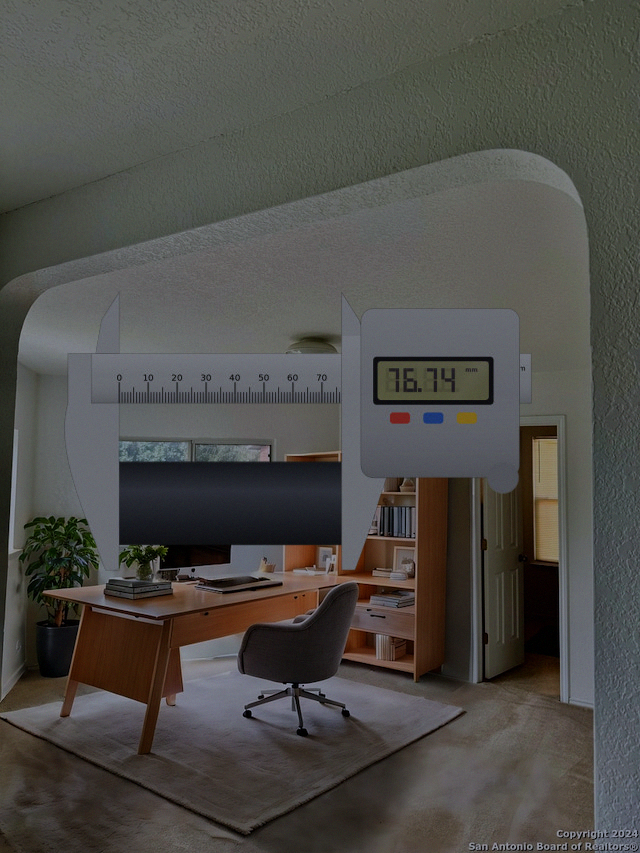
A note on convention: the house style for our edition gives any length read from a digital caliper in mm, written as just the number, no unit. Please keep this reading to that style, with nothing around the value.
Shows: 76.74
